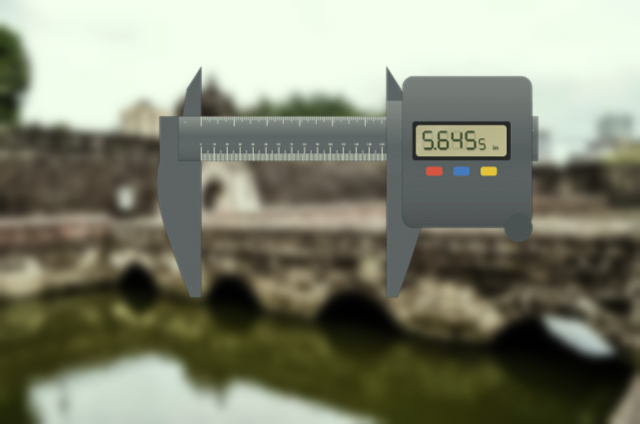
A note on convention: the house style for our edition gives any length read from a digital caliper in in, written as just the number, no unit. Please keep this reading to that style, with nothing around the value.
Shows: 5.6455
